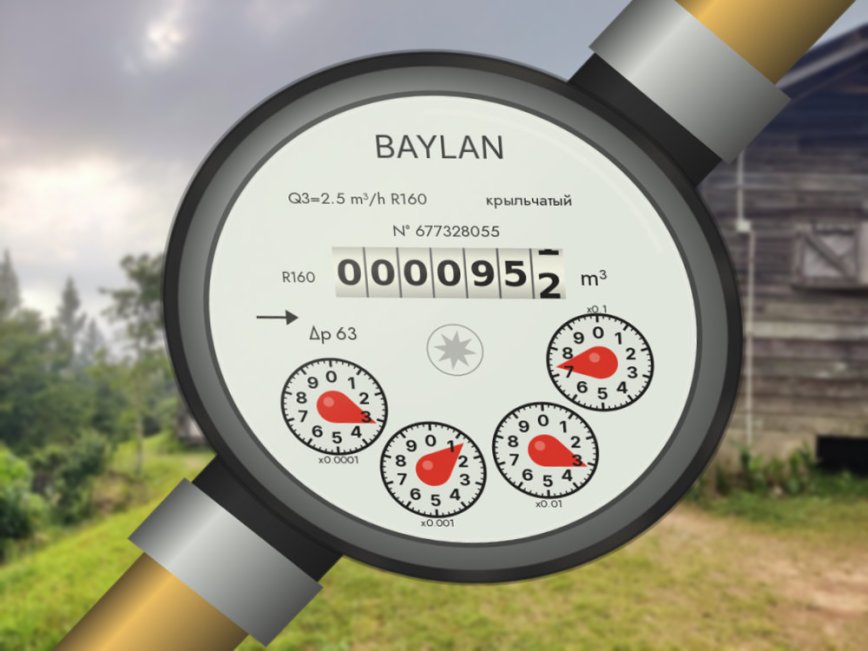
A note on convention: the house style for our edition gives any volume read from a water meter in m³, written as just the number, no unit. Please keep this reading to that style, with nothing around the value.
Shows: 951.7313
